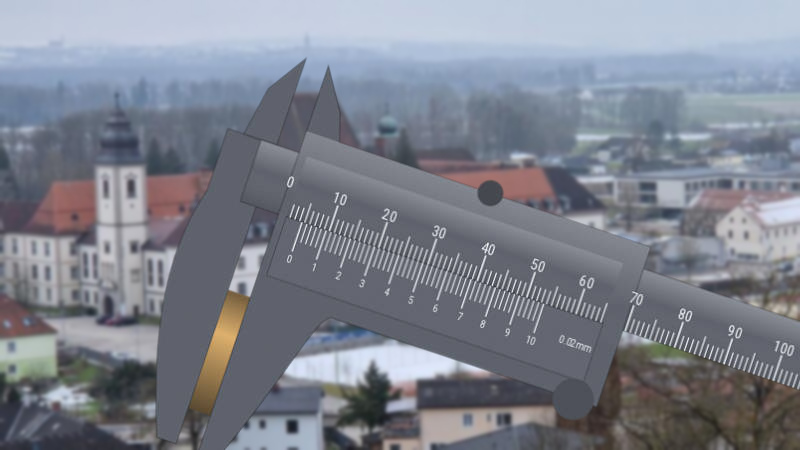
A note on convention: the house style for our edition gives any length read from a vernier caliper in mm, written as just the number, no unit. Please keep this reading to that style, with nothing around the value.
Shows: 4.5
